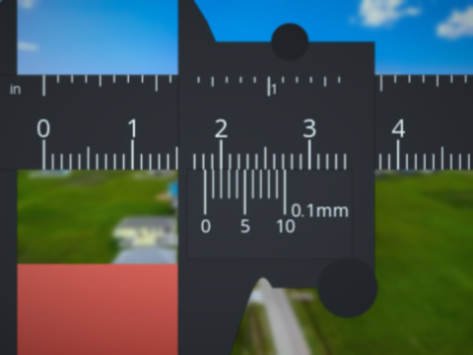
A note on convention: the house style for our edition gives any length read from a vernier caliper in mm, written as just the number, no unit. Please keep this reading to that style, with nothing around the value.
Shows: 18.2
